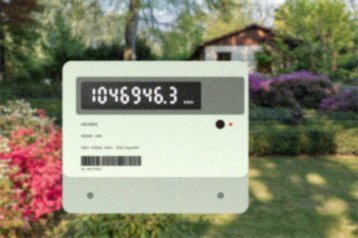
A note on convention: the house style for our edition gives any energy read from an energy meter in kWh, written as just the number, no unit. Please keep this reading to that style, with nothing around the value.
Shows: 1046946.3
